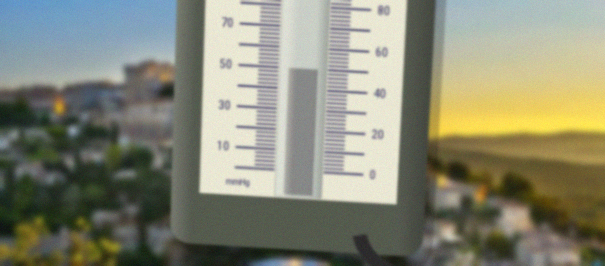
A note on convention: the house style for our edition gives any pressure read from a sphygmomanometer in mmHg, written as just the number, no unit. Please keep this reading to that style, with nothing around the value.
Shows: 50
